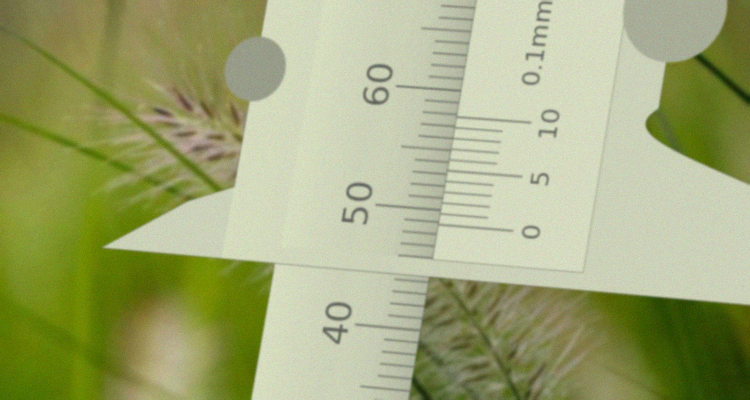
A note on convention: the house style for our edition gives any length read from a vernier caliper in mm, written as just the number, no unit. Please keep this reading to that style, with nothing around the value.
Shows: 48.8
